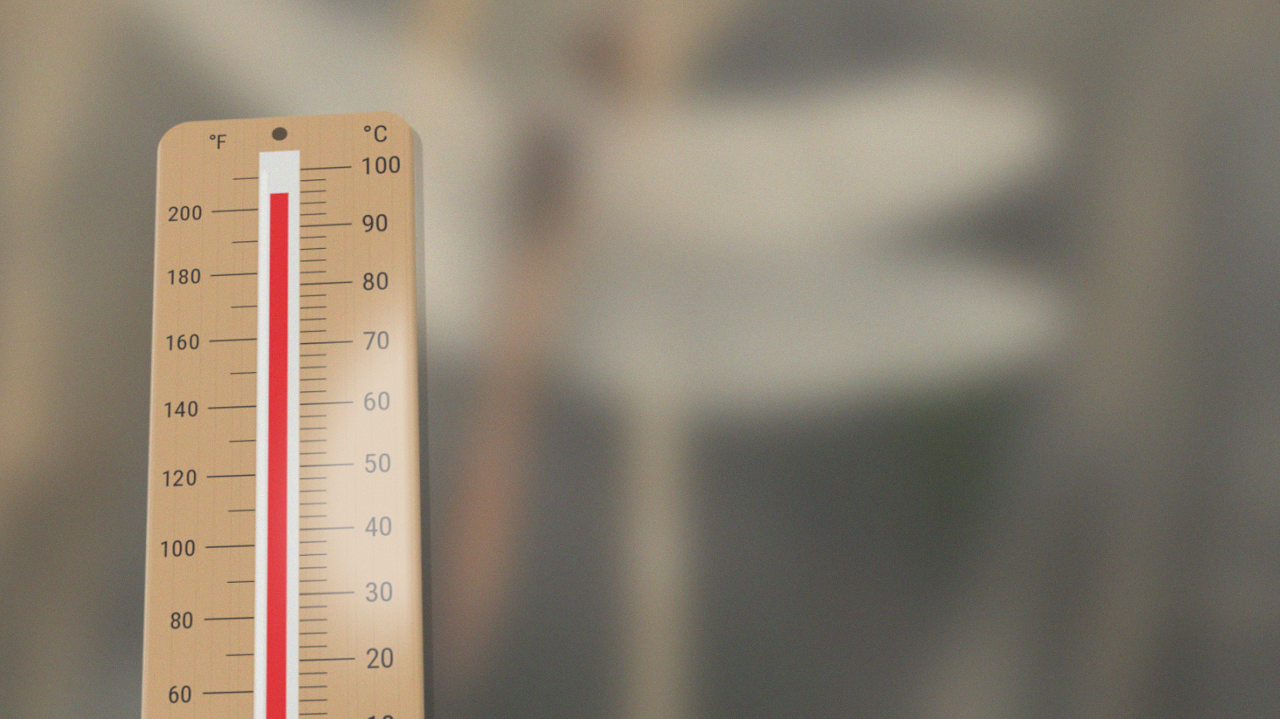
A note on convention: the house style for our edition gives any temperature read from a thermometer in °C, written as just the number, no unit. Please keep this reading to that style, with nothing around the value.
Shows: 96
